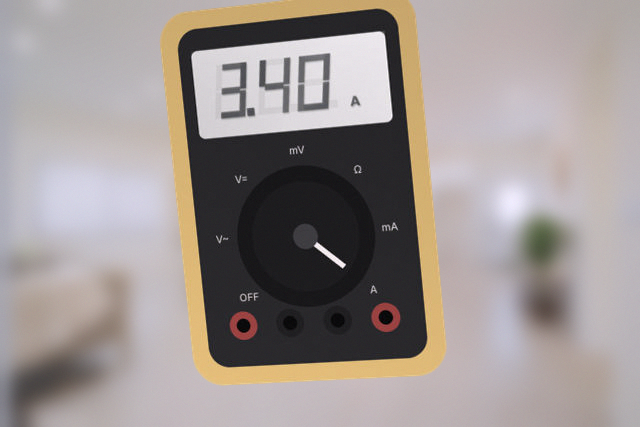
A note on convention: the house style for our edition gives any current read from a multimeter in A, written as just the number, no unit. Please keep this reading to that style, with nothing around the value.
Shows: 3.40
